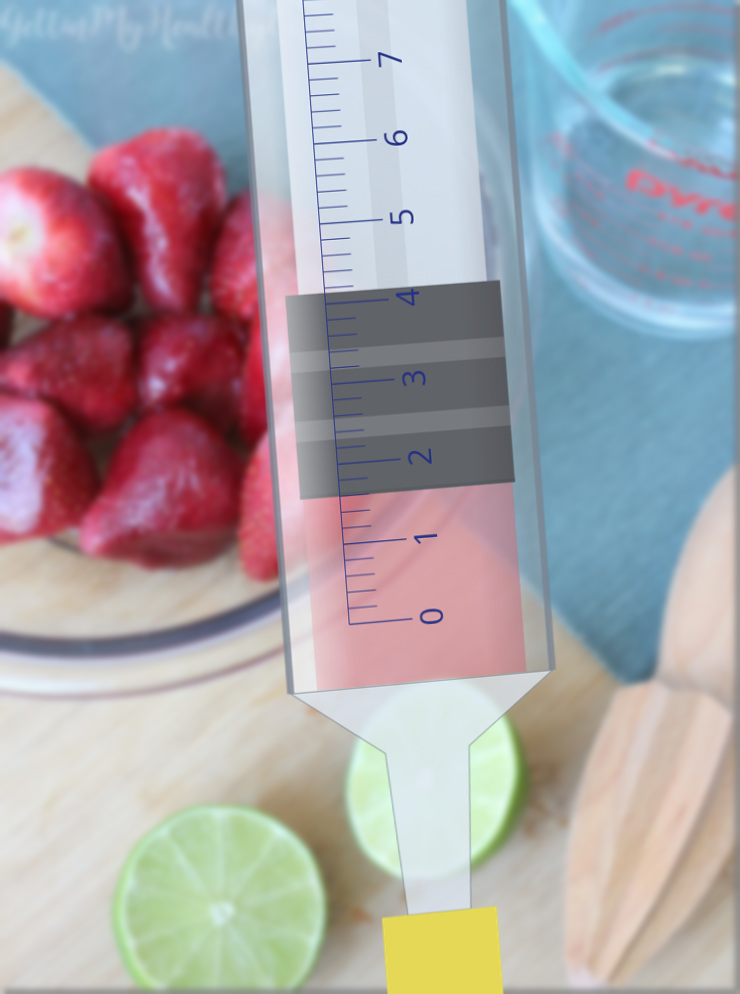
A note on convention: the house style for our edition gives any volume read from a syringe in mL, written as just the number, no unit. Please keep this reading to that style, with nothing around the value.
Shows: 1.6
